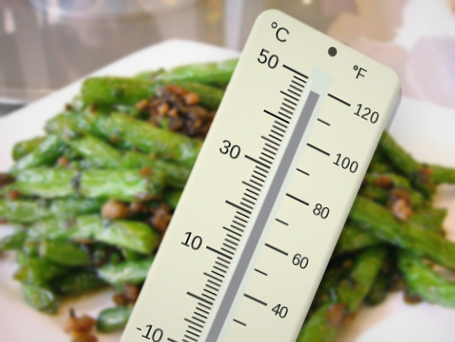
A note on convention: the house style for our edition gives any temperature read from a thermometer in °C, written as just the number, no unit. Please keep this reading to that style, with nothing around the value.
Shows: 48
